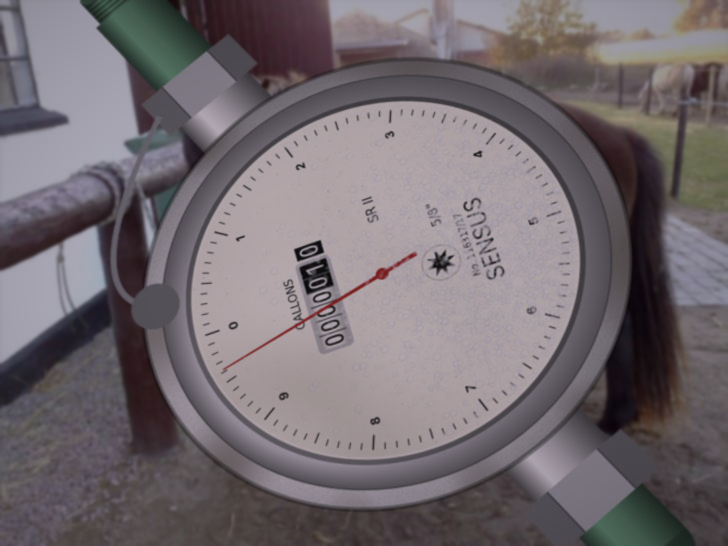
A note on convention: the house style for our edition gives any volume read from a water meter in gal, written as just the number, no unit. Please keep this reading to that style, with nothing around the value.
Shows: 9.6
